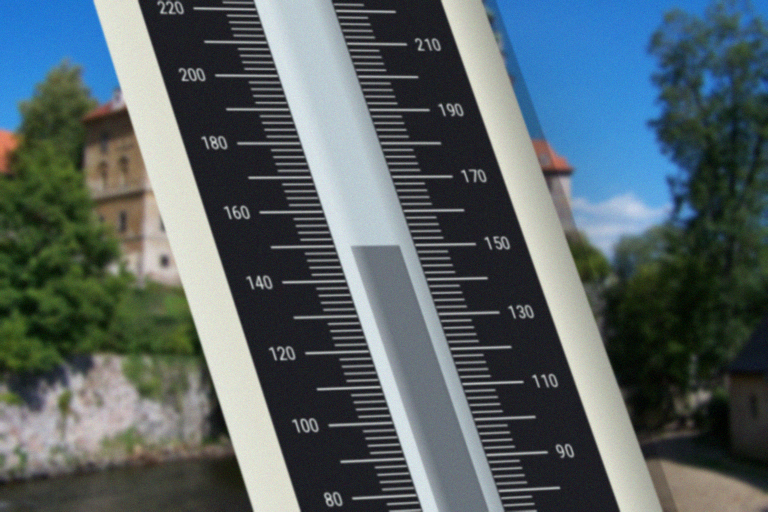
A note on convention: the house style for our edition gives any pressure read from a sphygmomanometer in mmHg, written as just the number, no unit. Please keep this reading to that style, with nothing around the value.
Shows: 150
